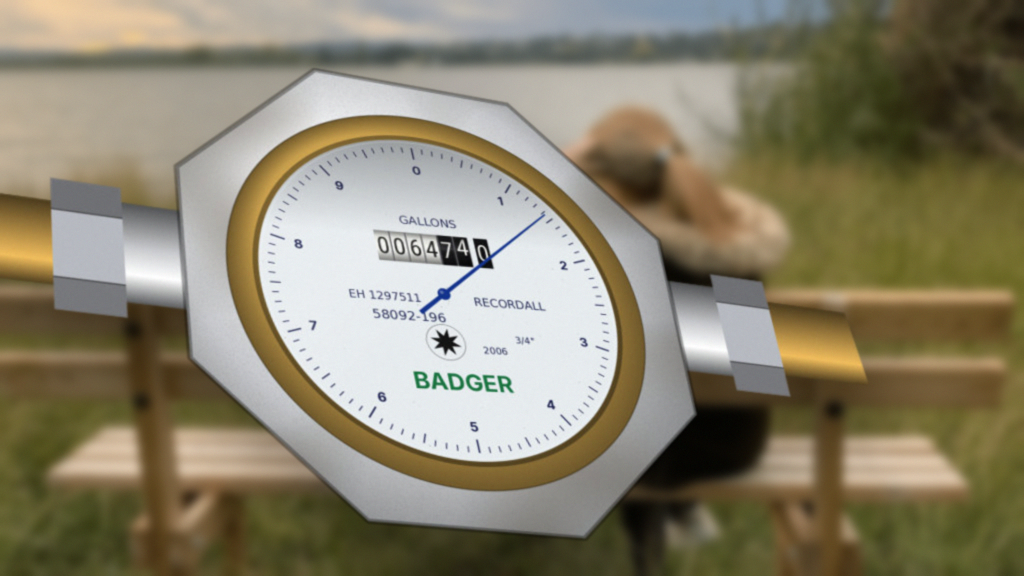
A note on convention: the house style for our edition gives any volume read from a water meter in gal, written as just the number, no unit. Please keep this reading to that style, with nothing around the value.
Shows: 64741.4
